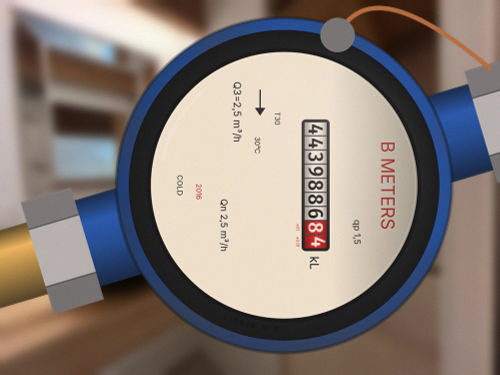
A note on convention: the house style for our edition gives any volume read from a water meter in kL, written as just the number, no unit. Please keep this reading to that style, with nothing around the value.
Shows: 4439886.84
